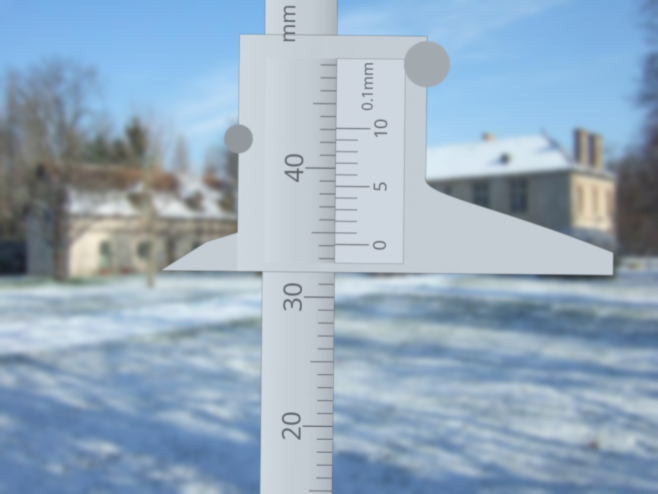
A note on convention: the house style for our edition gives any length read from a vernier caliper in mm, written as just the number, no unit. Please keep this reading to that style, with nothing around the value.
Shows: 34.1
